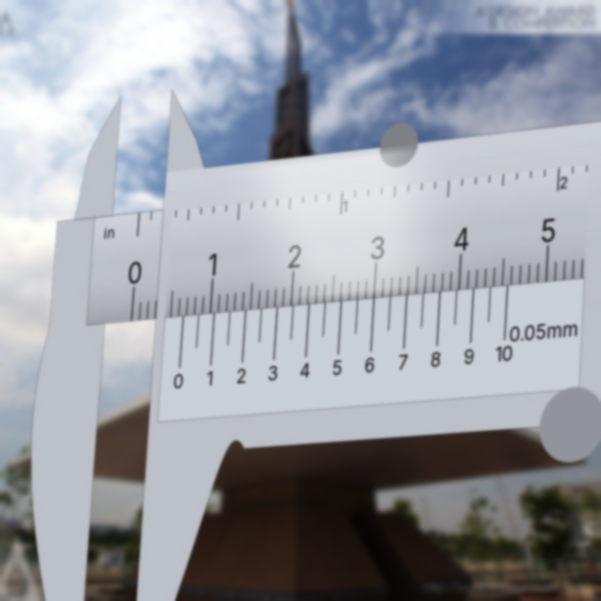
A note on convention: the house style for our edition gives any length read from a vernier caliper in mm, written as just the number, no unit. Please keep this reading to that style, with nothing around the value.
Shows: 6.6
